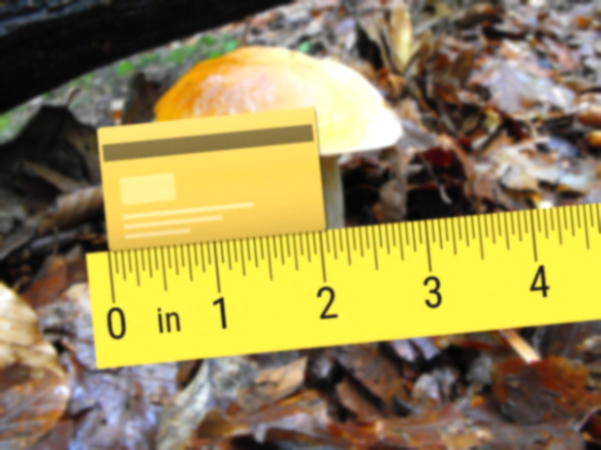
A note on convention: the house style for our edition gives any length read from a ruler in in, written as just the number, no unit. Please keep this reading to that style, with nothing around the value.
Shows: 2.0625
